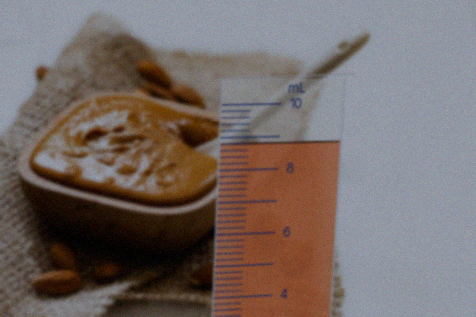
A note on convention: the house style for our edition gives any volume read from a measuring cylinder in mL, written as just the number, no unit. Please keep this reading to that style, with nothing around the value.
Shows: 8.8
